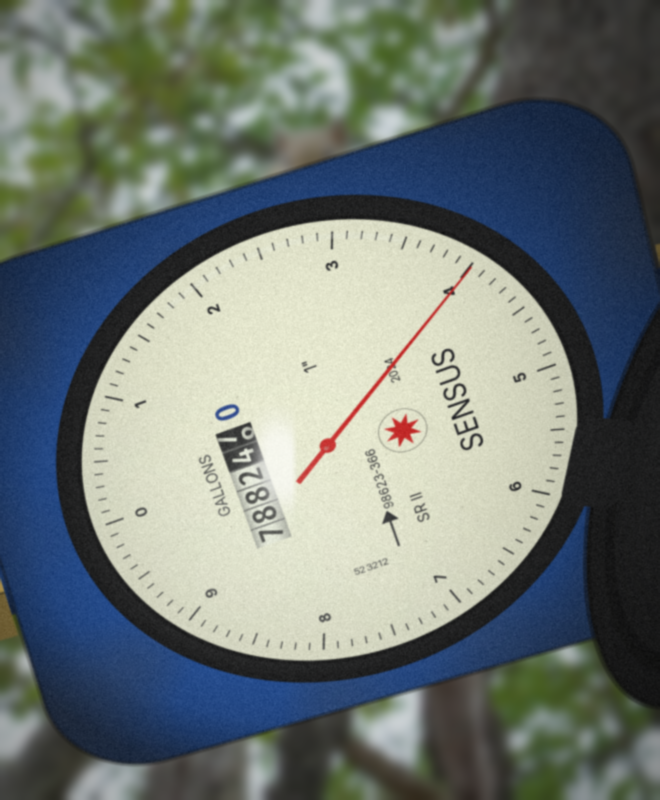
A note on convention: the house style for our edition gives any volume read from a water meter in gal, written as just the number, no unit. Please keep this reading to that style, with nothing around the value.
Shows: 7882474.0
